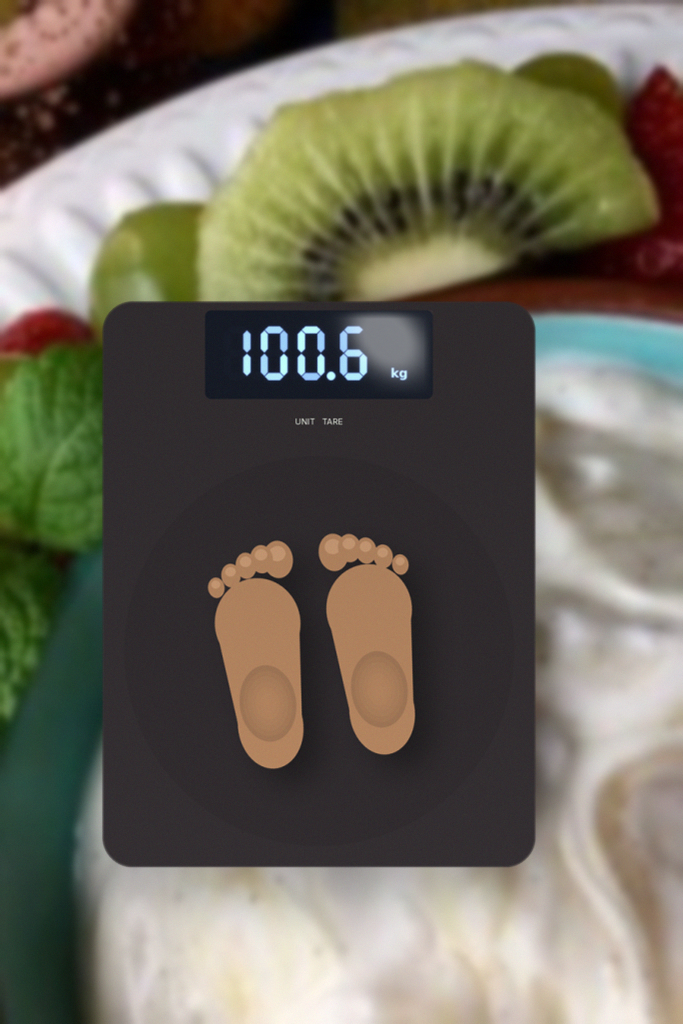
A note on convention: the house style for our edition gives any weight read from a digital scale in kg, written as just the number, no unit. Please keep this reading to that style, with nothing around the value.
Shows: 100.6
